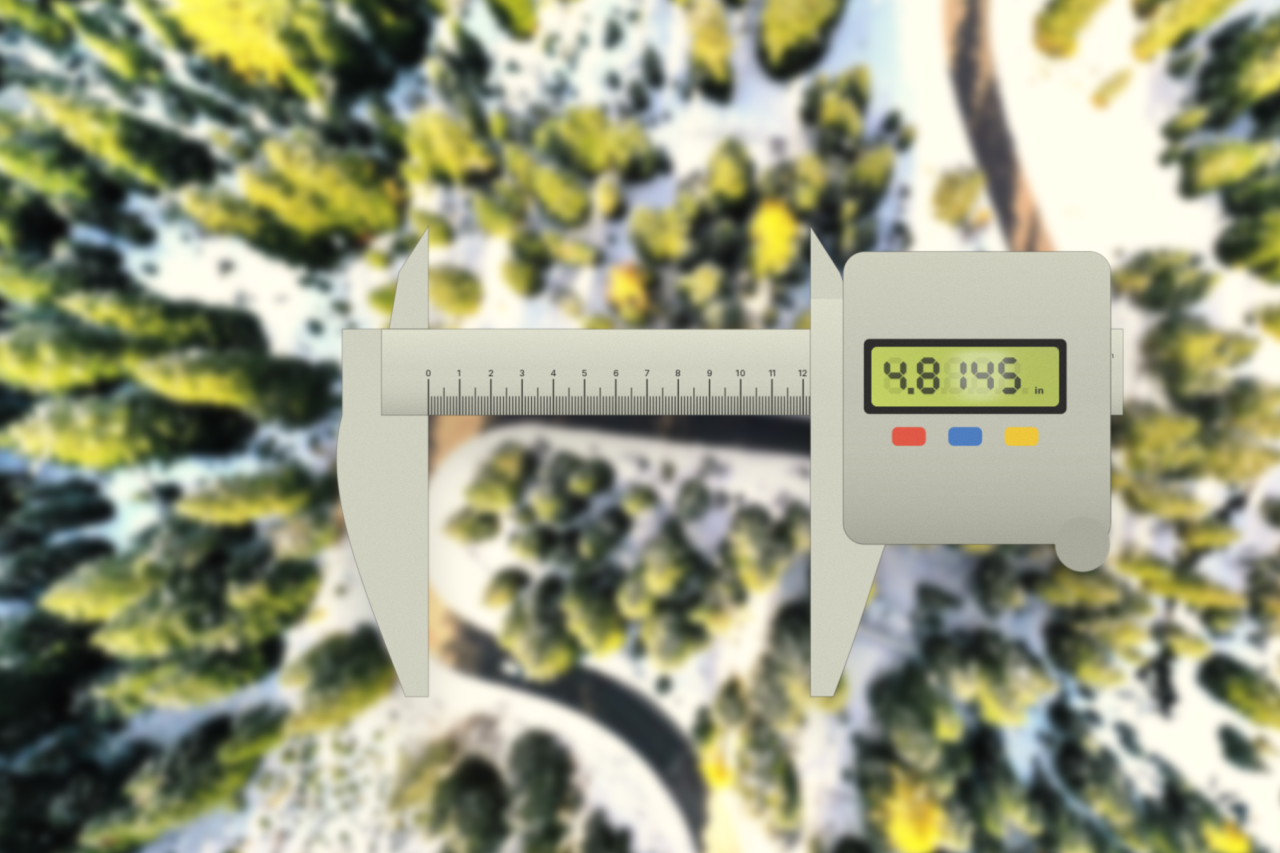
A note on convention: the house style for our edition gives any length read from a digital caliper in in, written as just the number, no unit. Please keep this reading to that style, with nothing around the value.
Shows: 4.8145
